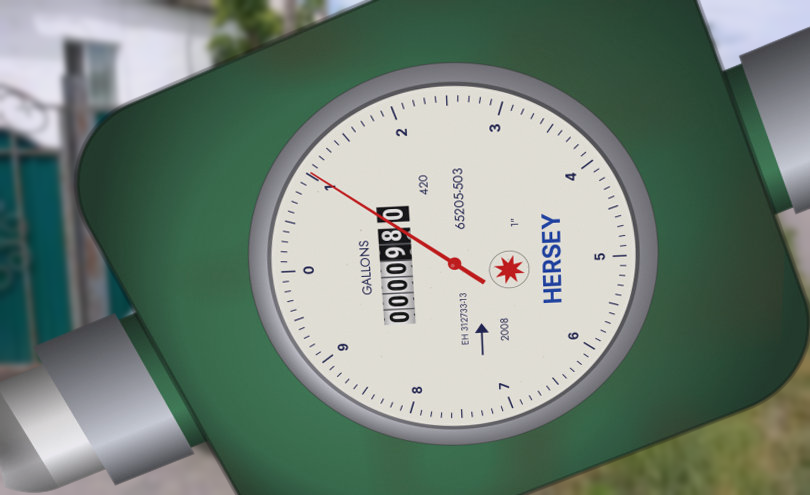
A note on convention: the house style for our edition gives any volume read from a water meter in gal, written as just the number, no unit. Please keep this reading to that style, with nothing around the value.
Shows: 981.0
